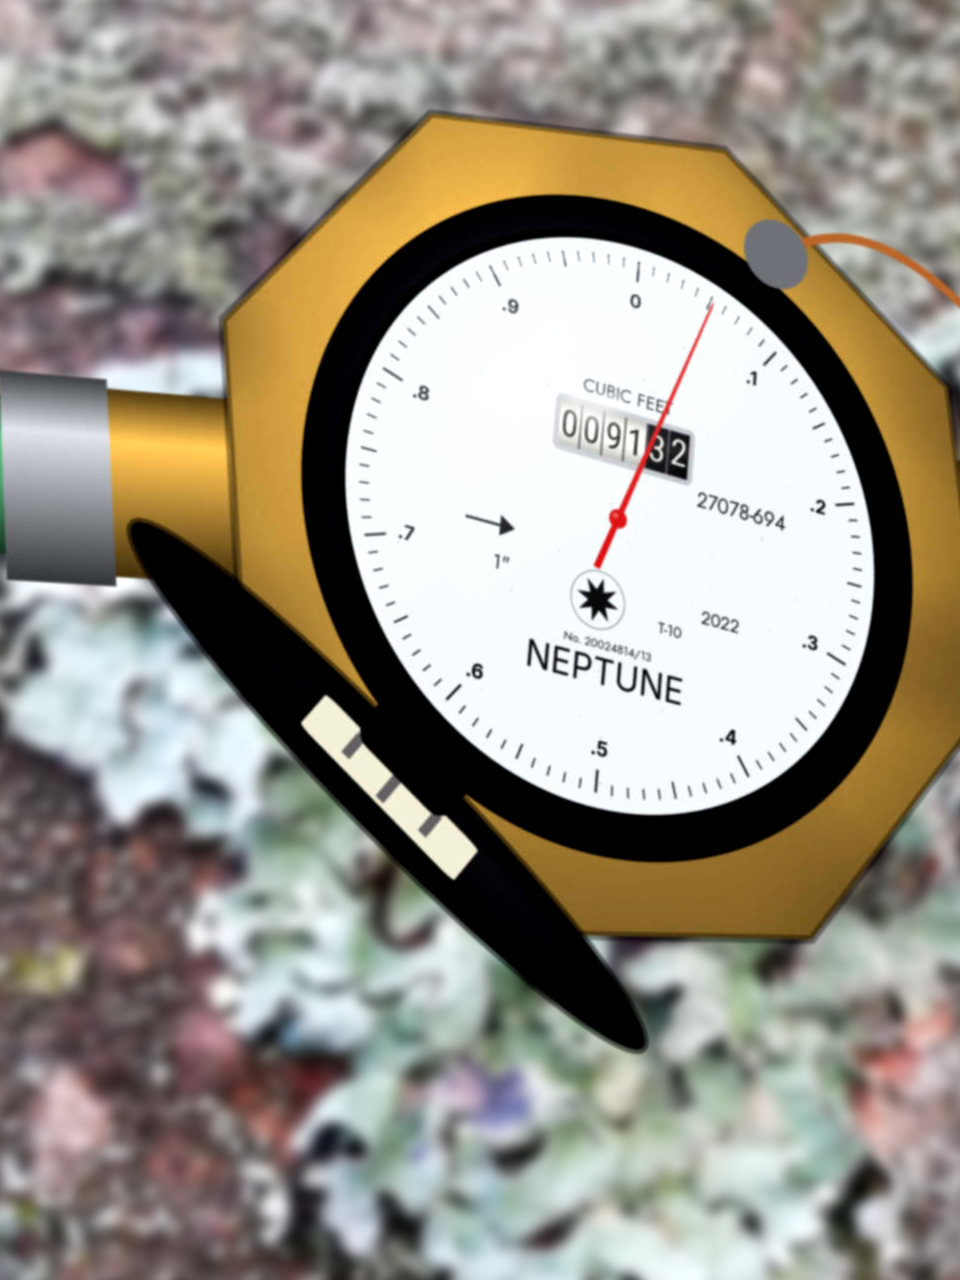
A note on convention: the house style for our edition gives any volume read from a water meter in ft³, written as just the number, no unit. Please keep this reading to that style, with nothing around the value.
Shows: 9132.05
